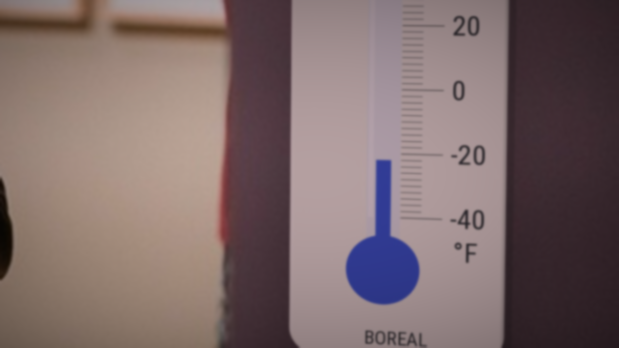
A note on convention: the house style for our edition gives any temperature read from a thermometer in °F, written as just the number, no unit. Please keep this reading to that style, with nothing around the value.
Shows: -22
